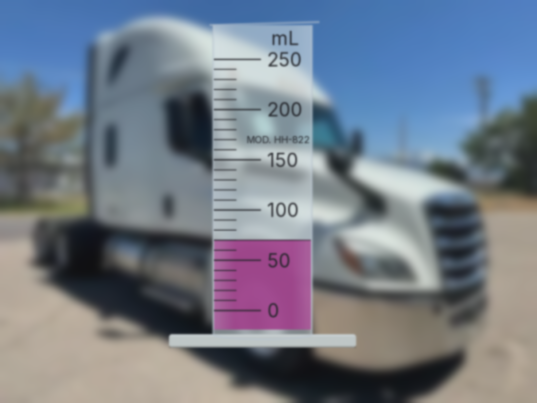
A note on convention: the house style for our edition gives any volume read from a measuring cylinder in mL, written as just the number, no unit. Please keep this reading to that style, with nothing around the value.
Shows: 70
